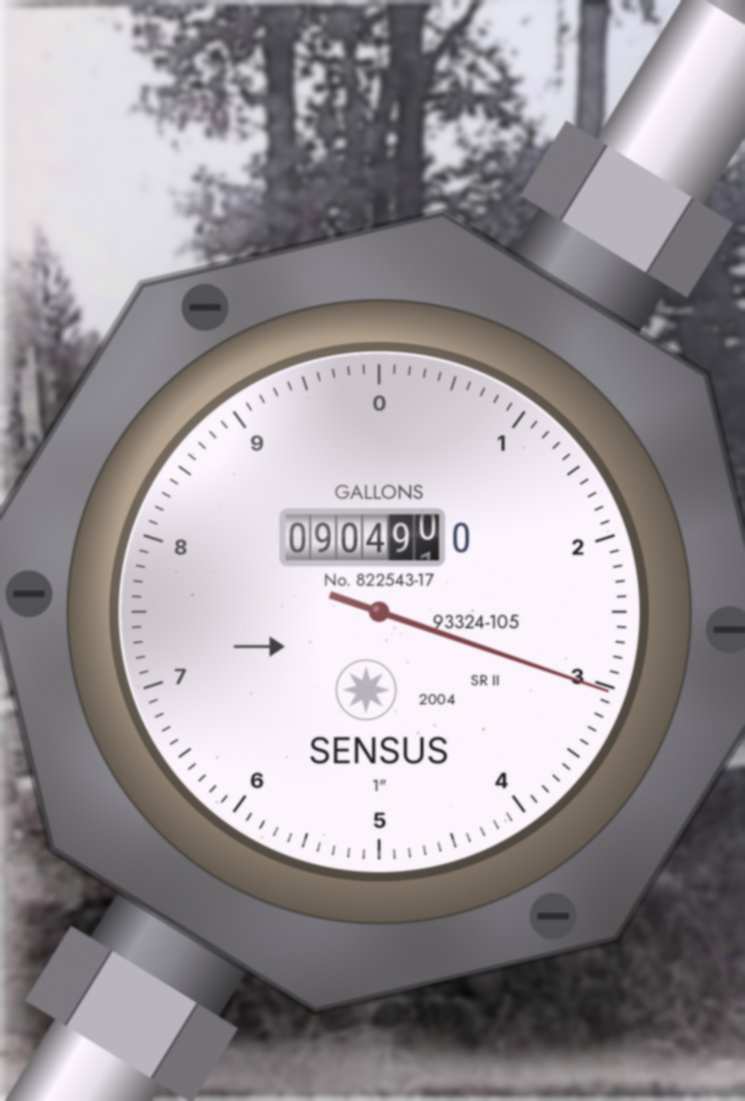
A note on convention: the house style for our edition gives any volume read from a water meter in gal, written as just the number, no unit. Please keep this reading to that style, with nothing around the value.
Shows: 904903.0
